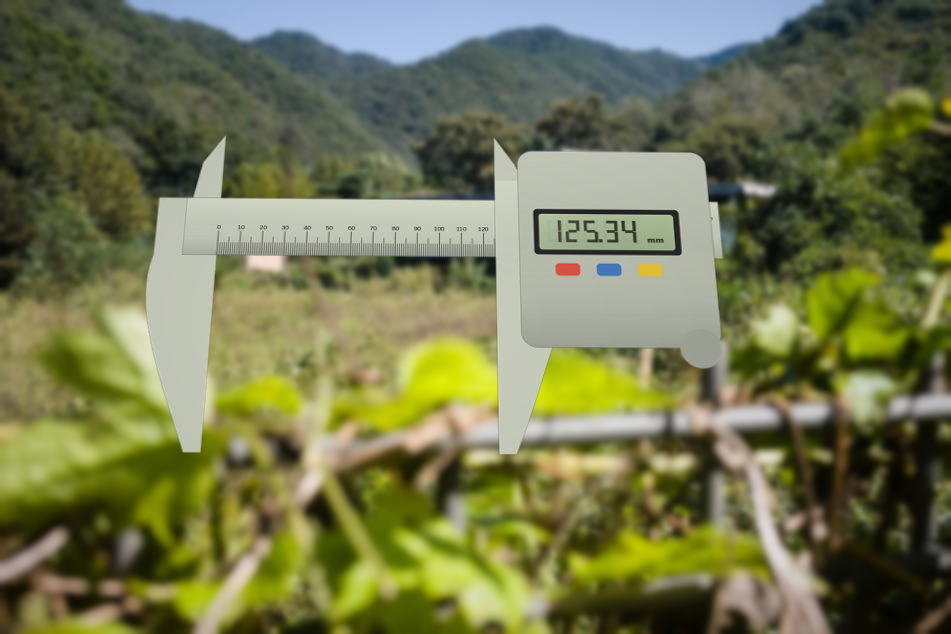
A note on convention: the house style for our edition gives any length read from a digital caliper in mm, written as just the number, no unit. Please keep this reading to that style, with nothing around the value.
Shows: 125.34
